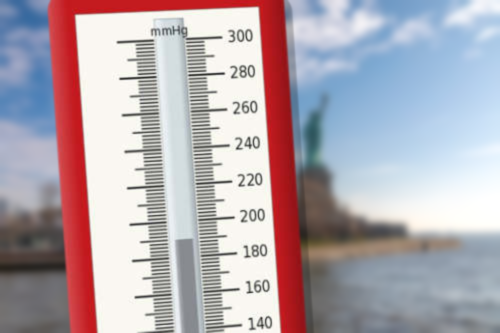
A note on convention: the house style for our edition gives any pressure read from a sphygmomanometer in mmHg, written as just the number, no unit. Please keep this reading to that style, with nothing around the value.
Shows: 190
